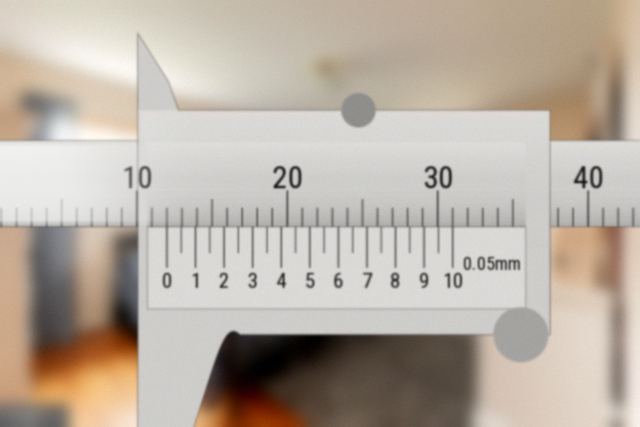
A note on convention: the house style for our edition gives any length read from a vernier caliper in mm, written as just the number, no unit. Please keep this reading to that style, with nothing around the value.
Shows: 12.0
